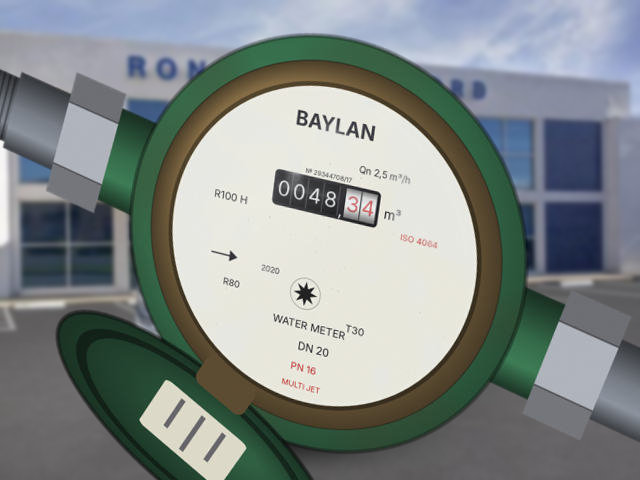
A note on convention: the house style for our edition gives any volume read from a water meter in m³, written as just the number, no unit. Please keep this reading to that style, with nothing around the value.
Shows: 48.34
